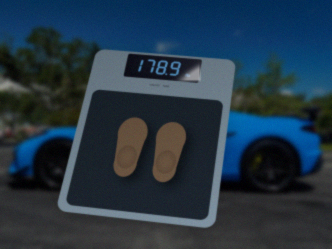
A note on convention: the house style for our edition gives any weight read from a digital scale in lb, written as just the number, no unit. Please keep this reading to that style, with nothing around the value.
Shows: 178.9
